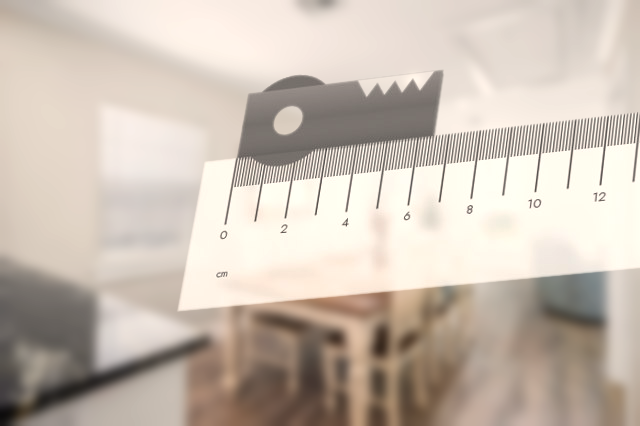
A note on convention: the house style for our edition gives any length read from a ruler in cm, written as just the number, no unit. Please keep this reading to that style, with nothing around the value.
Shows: 6.5
